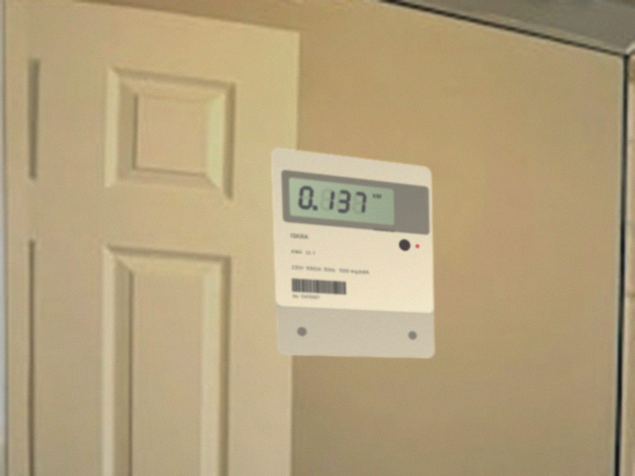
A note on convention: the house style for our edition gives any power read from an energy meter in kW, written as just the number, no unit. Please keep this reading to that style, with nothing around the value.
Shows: 0.137
